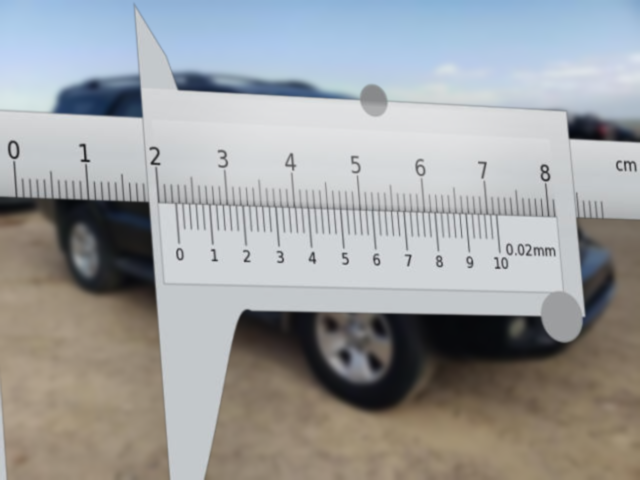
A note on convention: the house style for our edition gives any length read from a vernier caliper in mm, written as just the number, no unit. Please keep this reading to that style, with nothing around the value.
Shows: 22.5
